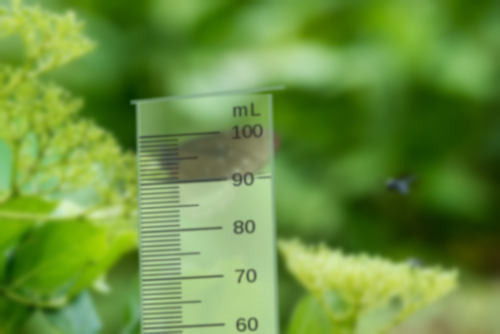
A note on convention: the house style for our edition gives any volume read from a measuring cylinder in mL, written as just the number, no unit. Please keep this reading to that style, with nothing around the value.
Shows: 90
